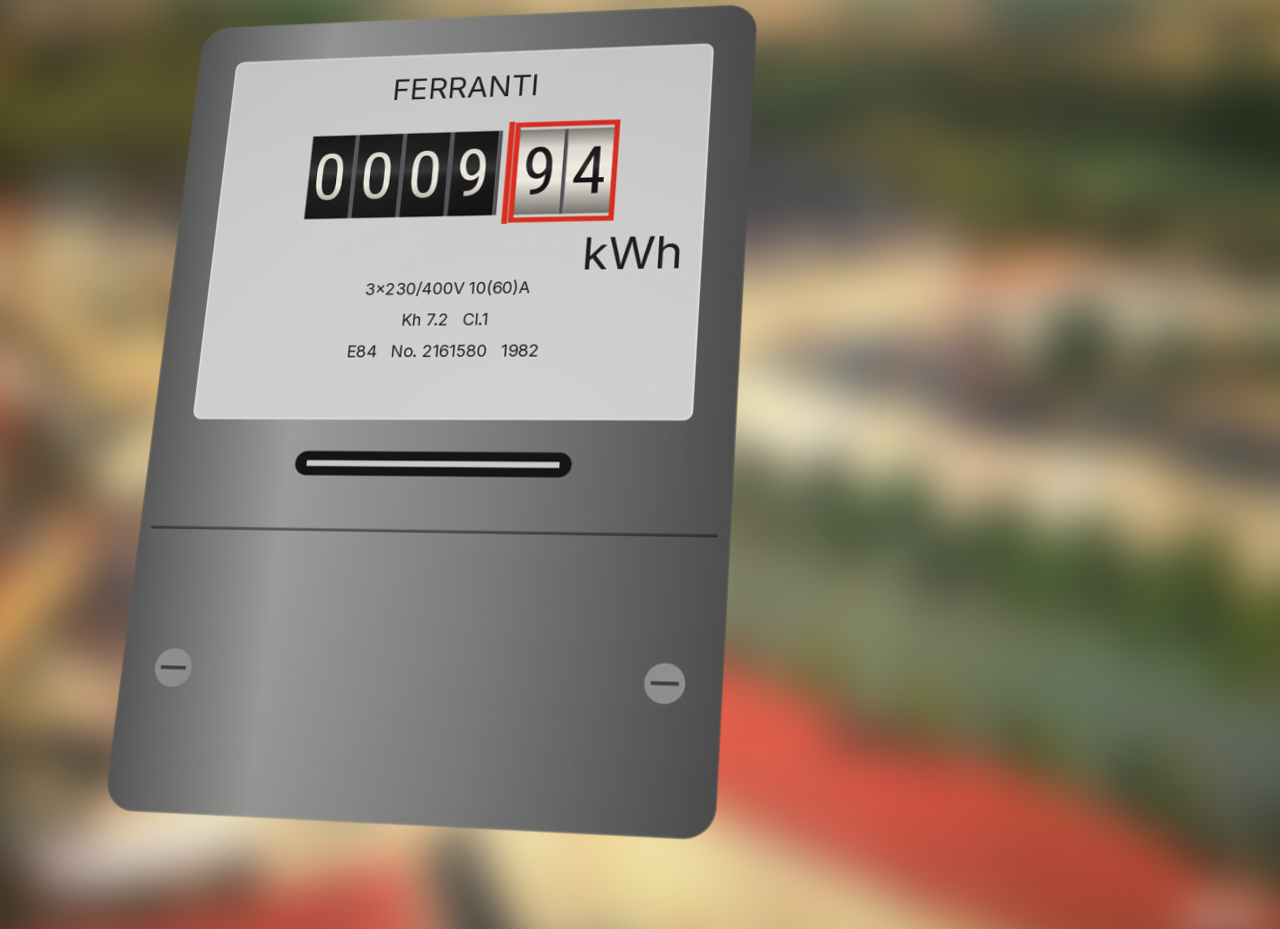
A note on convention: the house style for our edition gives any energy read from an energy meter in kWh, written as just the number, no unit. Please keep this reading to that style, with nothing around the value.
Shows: 9.94
